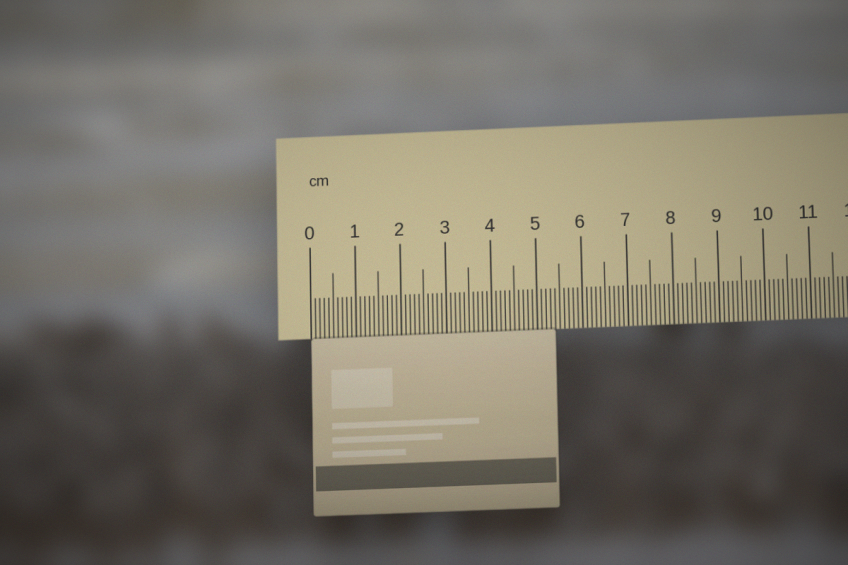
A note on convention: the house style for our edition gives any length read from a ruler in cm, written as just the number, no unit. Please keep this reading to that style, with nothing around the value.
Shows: 5.4
